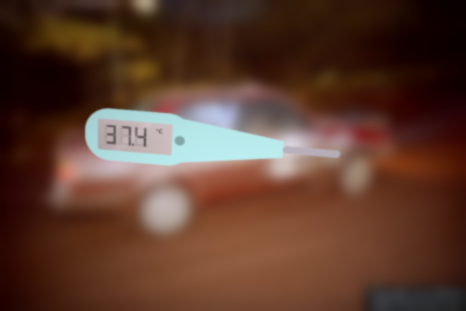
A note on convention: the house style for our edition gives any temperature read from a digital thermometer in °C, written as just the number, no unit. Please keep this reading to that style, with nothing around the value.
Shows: 37.4
